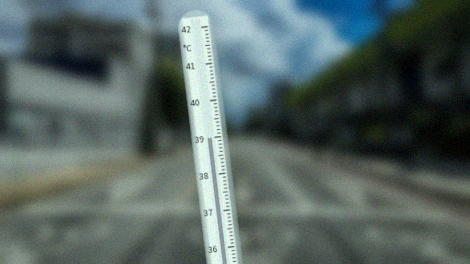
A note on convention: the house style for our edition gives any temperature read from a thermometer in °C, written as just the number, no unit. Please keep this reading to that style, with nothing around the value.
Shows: 39
